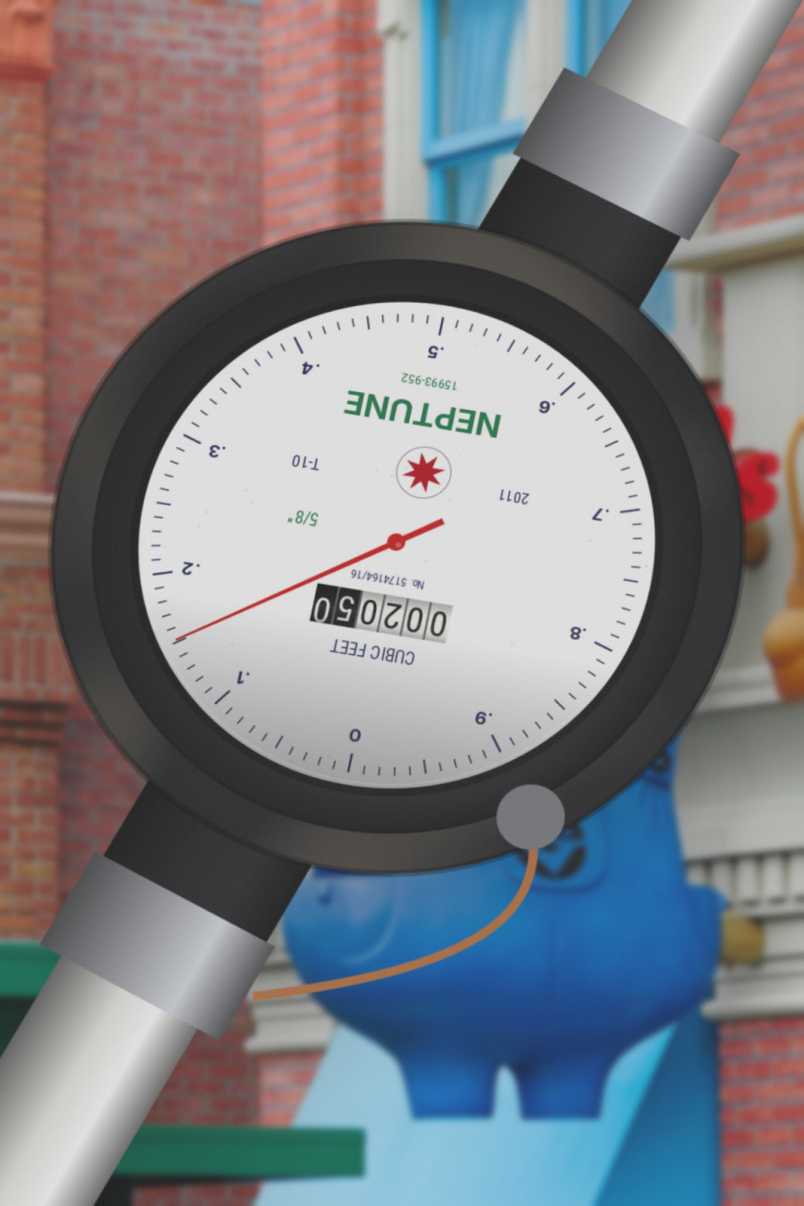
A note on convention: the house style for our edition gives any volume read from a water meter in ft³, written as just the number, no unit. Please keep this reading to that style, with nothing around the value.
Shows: 2050.15
